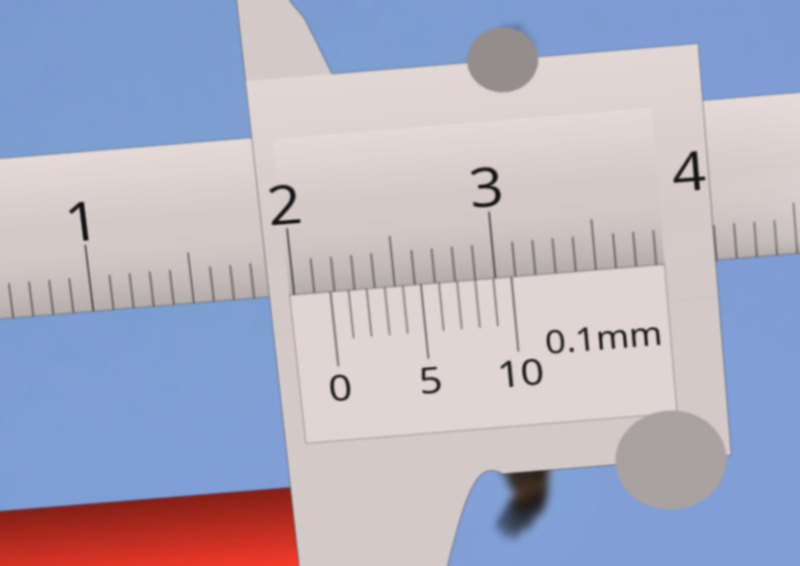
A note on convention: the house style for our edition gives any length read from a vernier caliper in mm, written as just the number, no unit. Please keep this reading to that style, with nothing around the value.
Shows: 21.8
